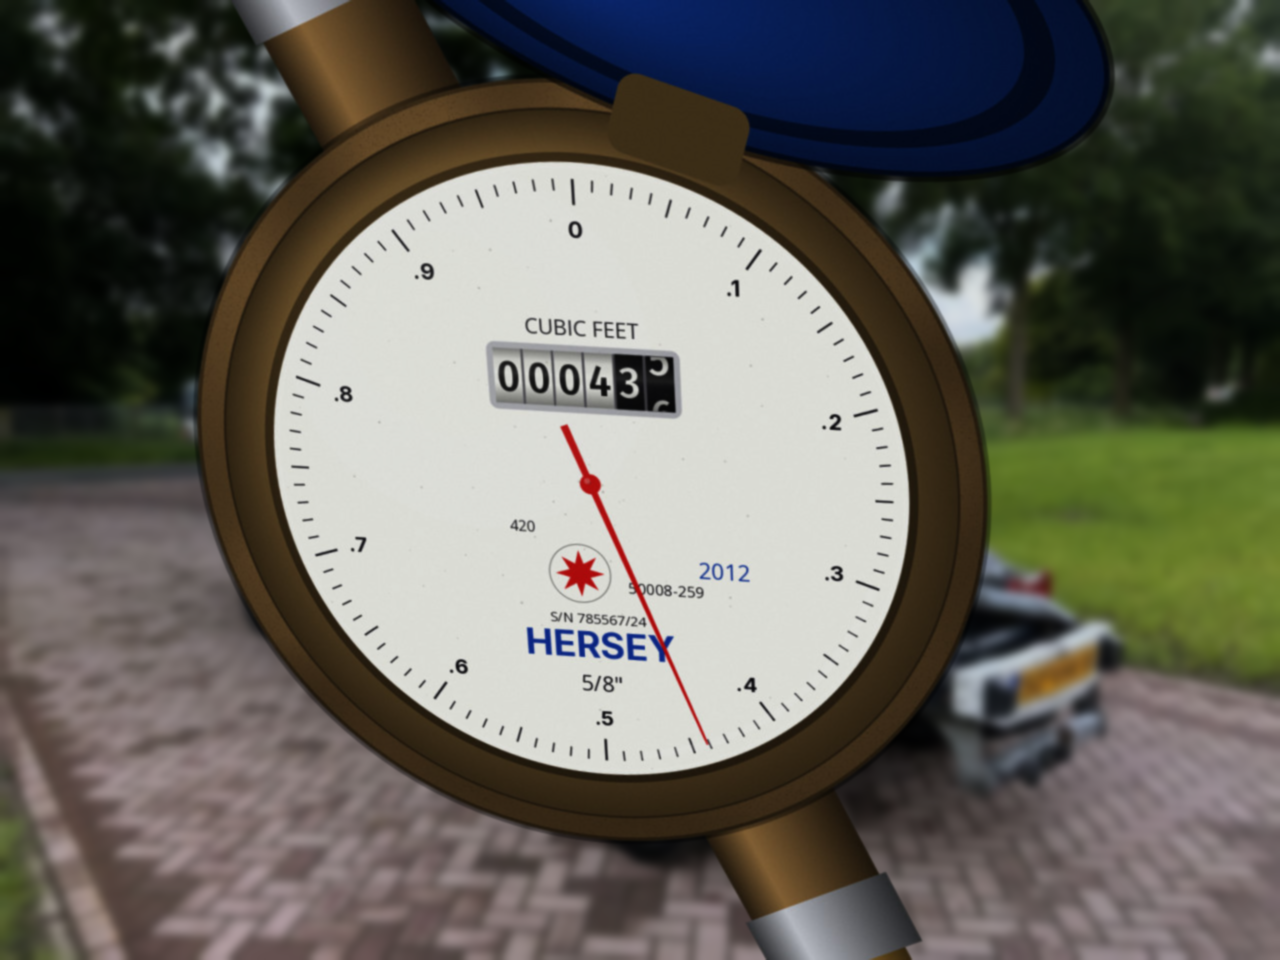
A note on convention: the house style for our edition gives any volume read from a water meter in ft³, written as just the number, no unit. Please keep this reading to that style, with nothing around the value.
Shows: 435.44
